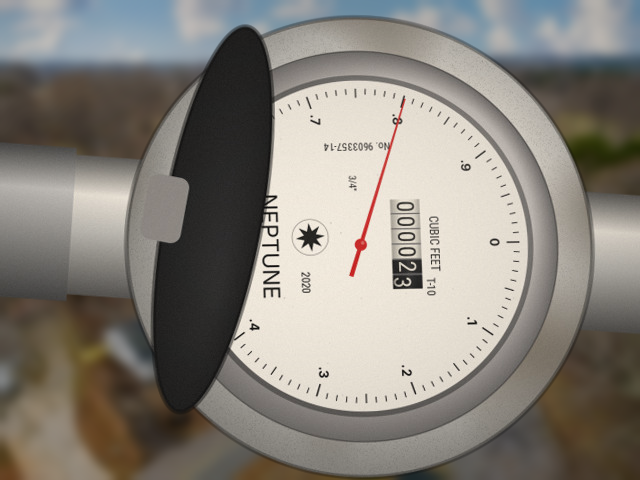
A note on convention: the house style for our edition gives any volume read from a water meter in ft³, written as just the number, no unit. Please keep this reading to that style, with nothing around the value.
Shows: 22.80
